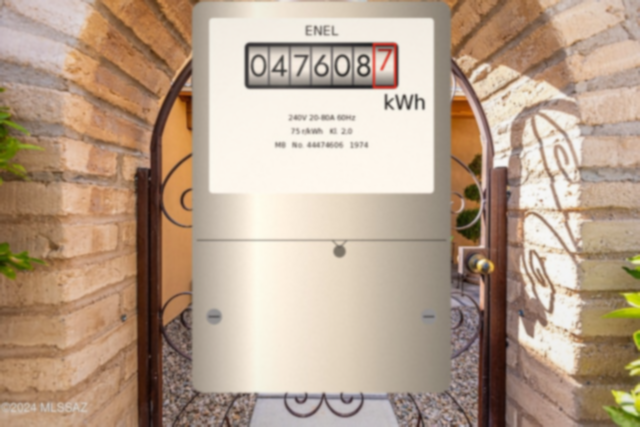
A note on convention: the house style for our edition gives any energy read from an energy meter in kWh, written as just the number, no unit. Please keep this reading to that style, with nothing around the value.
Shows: 47608.7
